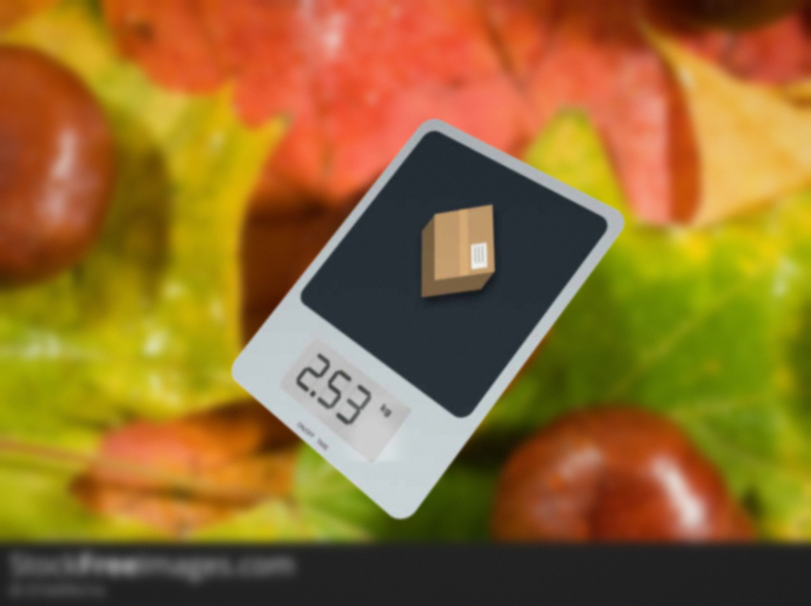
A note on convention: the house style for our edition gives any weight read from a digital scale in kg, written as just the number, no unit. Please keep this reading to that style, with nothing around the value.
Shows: 2.53
